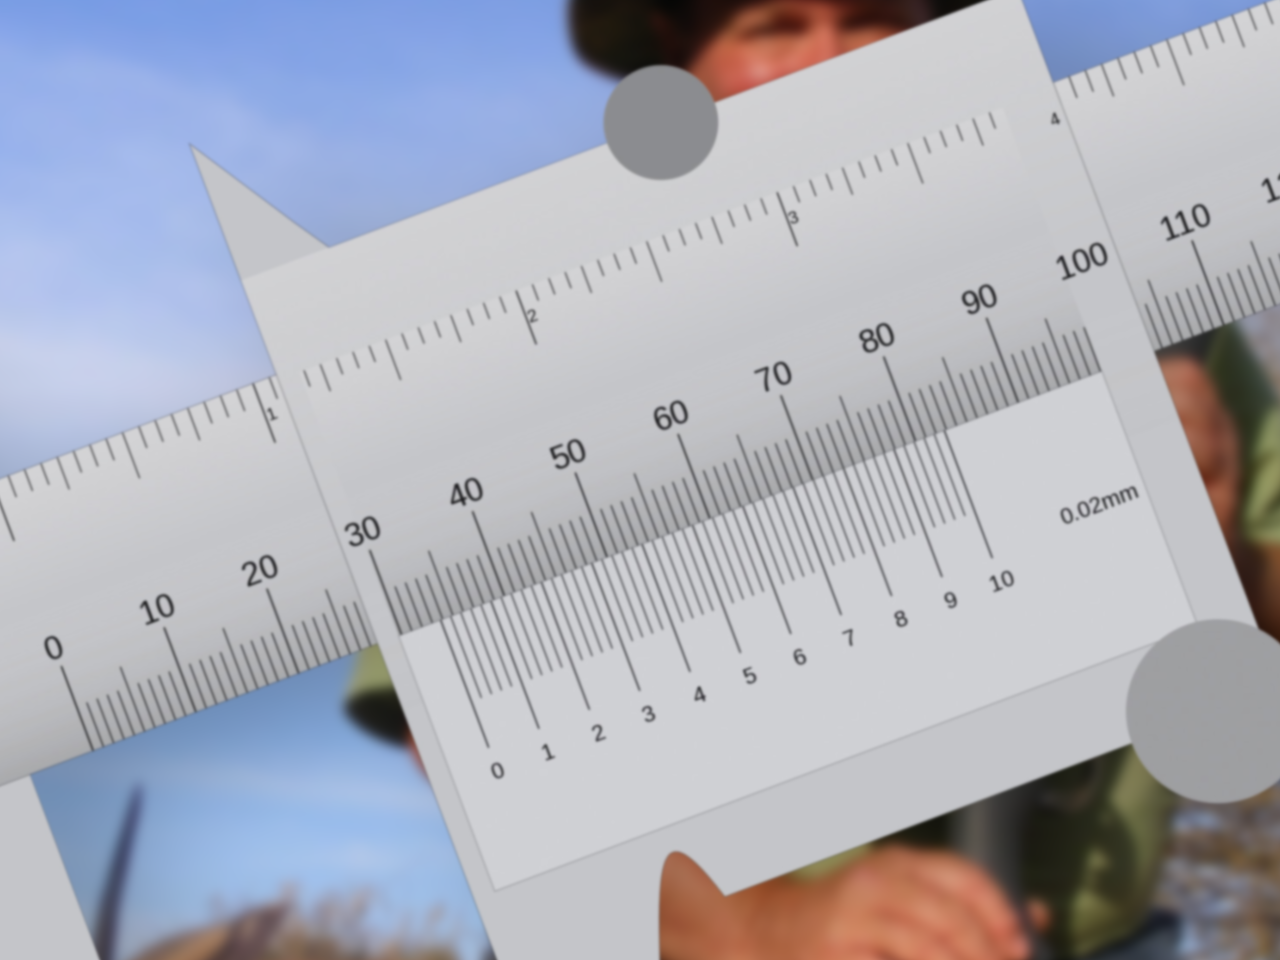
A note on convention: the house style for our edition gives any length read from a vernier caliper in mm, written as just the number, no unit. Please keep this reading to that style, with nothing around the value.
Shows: 33.8
